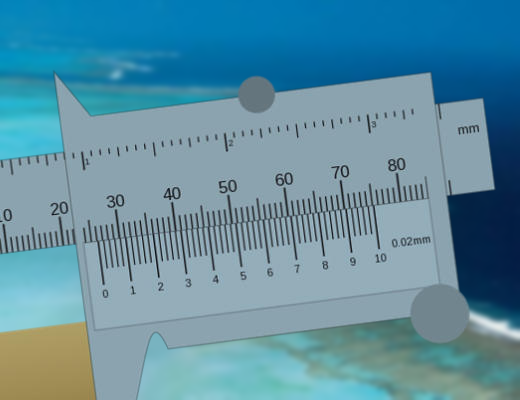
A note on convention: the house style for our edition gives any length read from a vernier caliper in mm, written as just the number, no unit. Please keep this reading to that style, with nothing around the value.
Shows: 26.2
